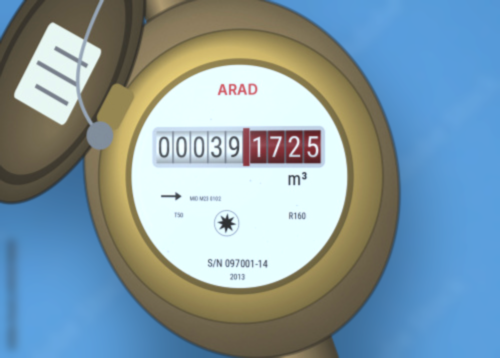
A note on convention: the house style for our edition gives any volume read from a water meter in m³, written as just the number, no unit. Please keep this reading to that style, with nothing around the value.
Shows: 39.1725
